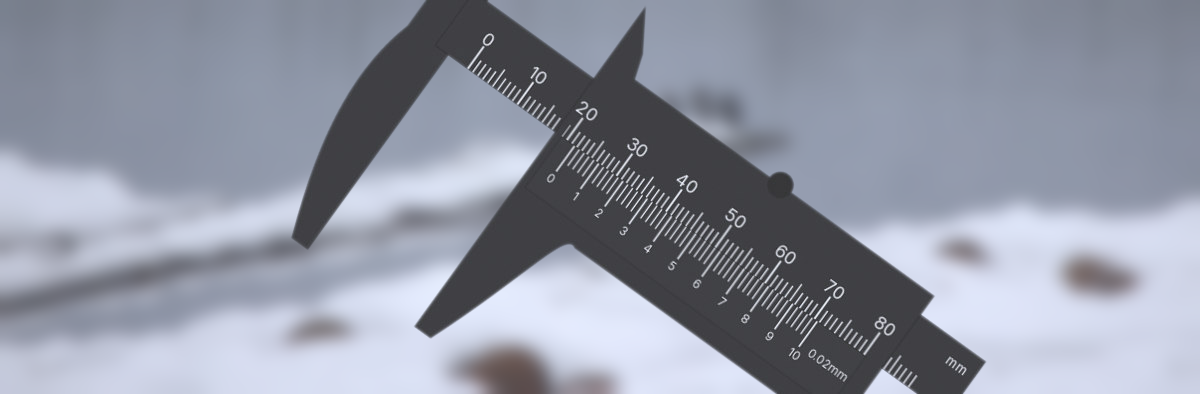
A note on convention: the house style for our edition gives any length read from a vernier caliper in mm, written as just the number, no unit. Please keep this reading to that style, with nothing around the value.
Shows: 21.6
